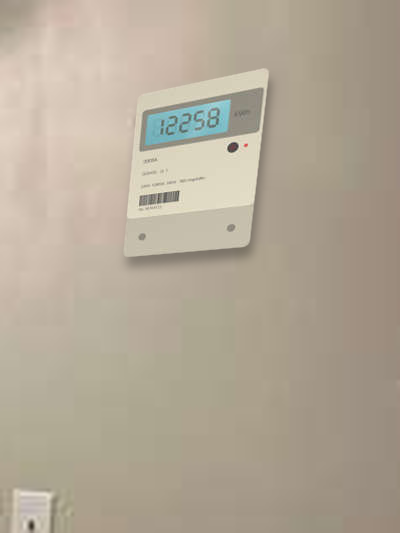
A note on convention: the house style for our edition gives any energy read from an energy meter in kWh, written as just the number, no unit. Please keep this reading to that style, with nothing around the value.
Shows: 12258
